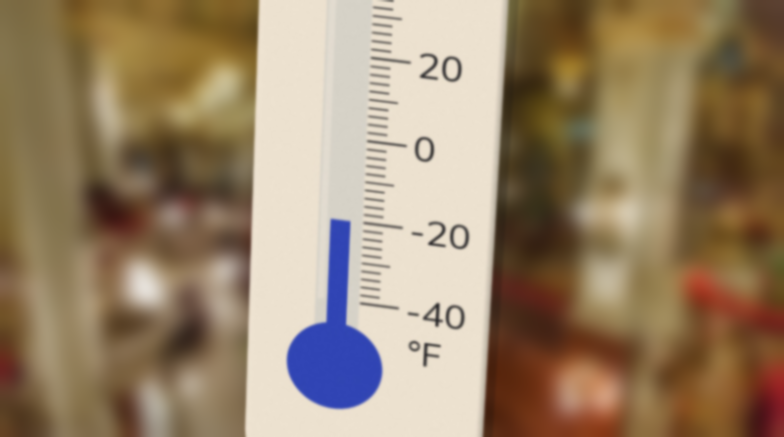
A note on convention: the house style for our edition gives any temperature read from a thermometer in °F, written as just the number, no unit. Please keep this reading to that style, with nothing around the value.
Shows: -20
